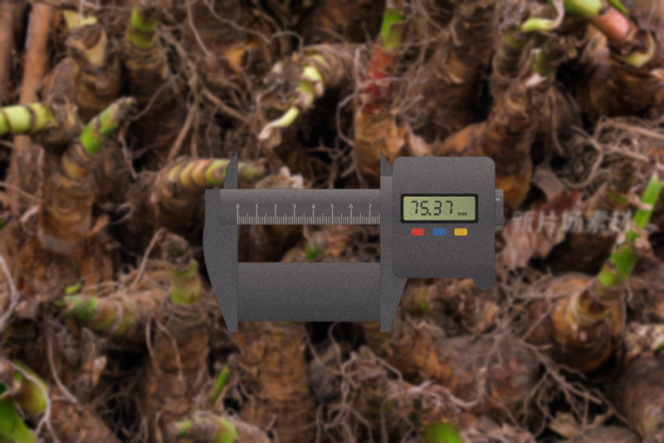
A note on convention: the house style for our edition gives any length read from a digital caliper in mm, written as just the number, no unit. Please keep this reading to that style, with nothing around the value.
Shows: 75.37
